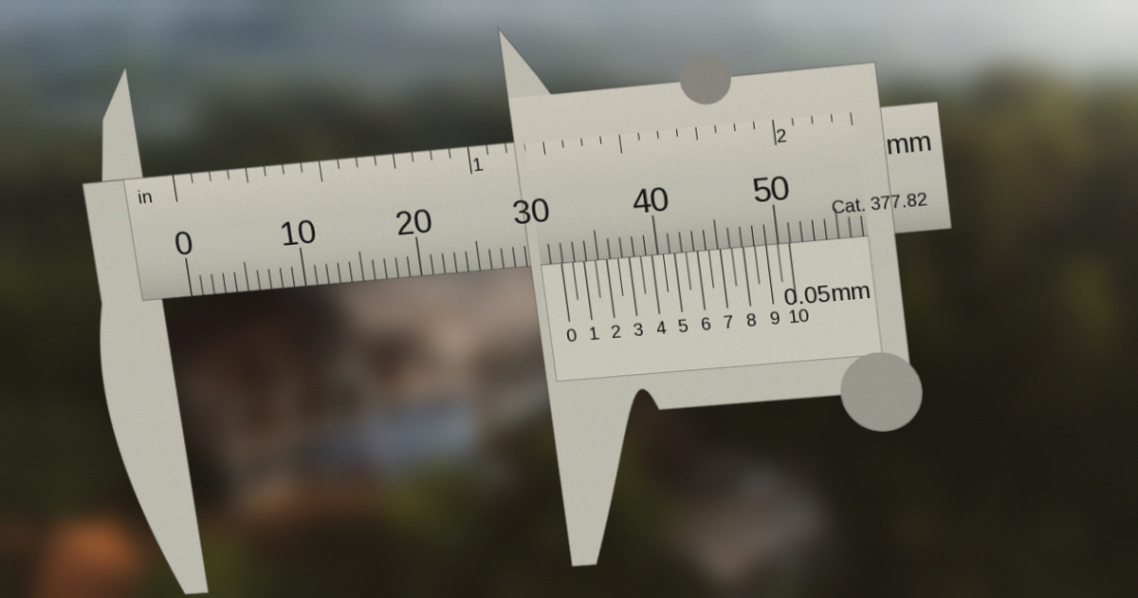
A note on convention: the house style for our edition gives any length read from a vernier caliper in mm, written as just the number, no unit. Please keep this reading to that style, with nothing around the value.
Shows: 31.9
